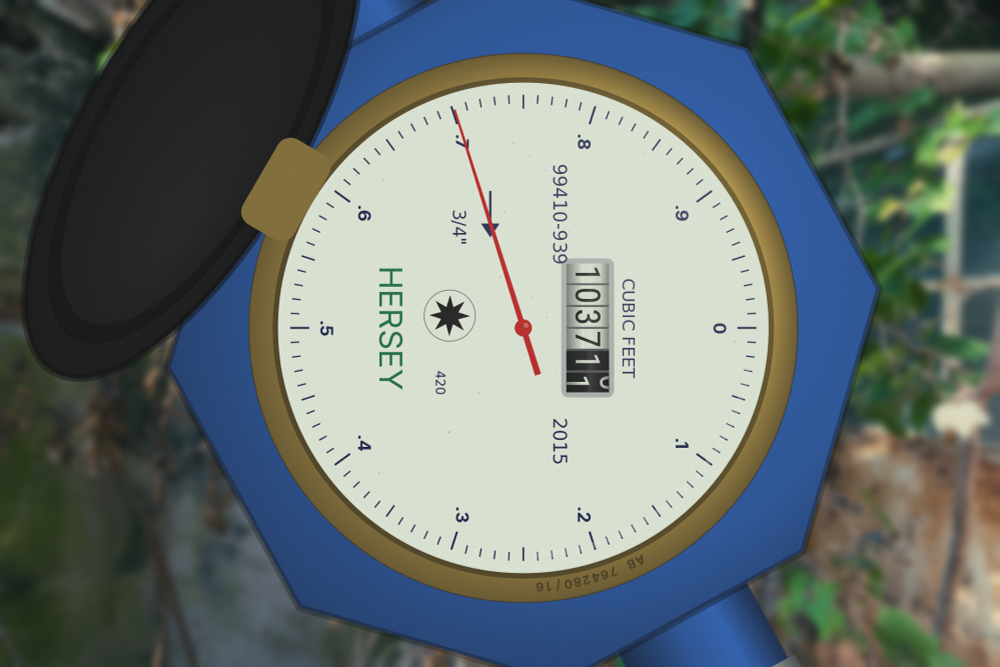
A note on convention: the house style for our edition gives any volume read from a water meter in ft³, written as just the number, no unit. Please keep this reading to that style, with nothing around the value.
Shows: 103710.70
